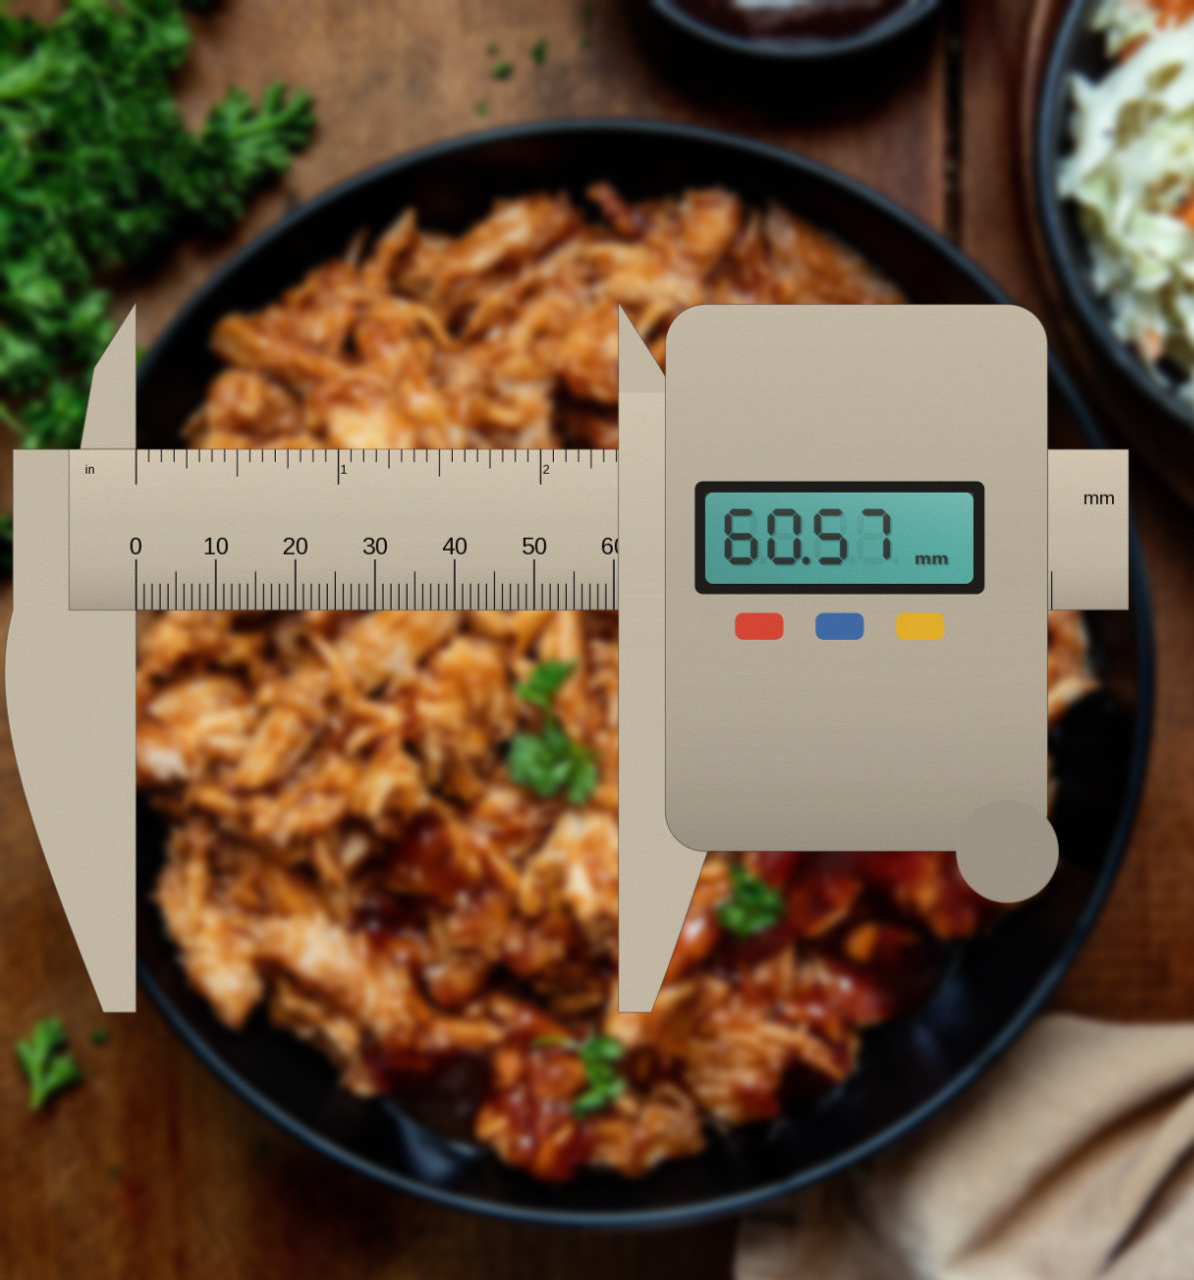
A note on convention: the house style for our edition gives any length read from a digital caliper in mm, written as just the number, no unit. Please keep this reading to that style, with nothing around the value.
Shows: 60.57
